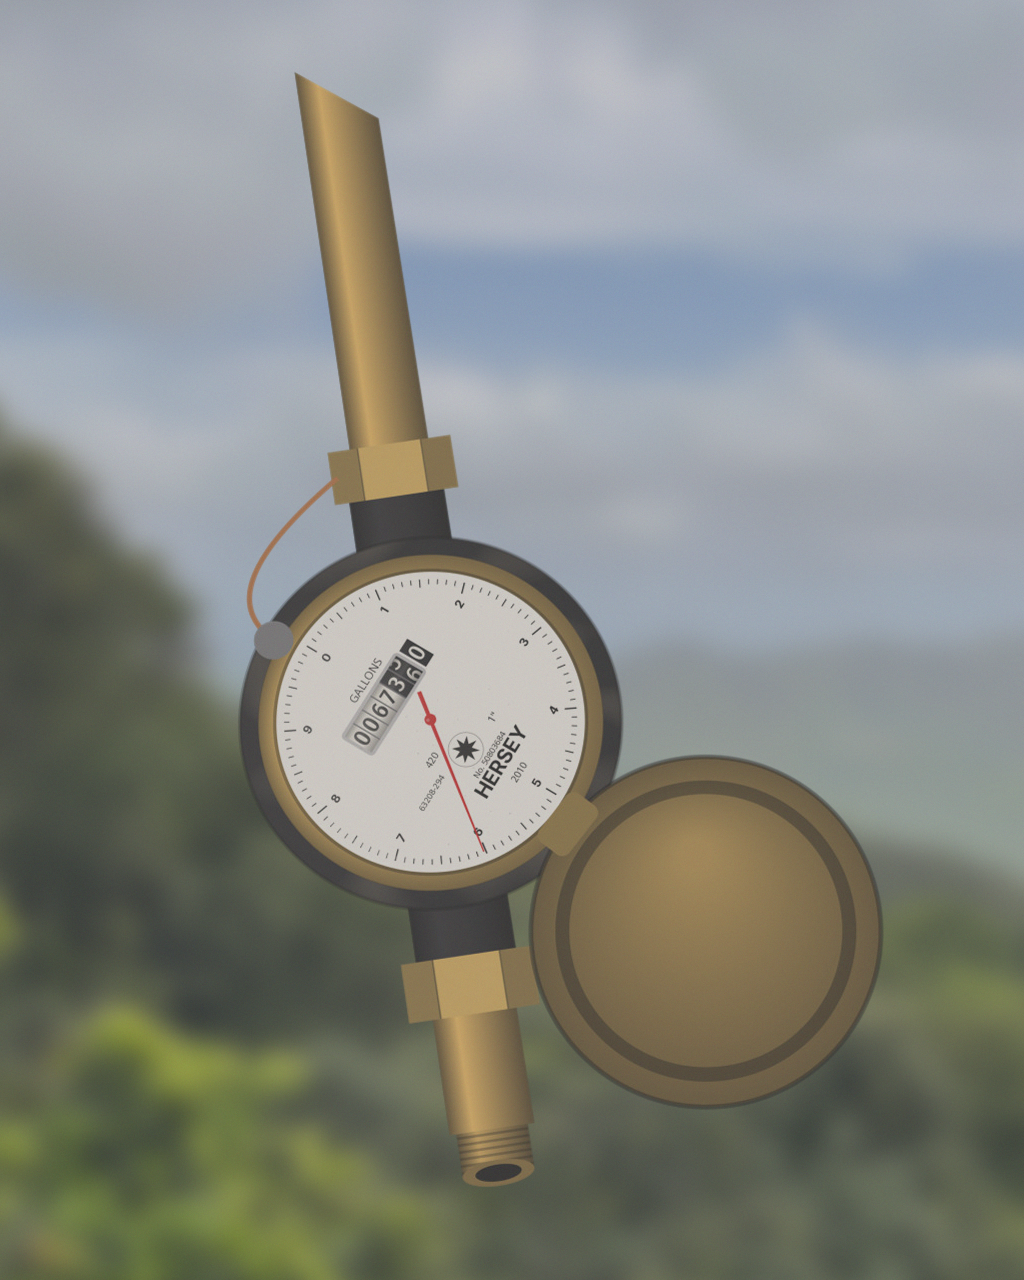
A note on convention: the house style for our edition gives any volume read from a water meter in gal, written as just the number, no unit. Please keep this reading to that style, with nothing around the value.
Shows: 67356.0
